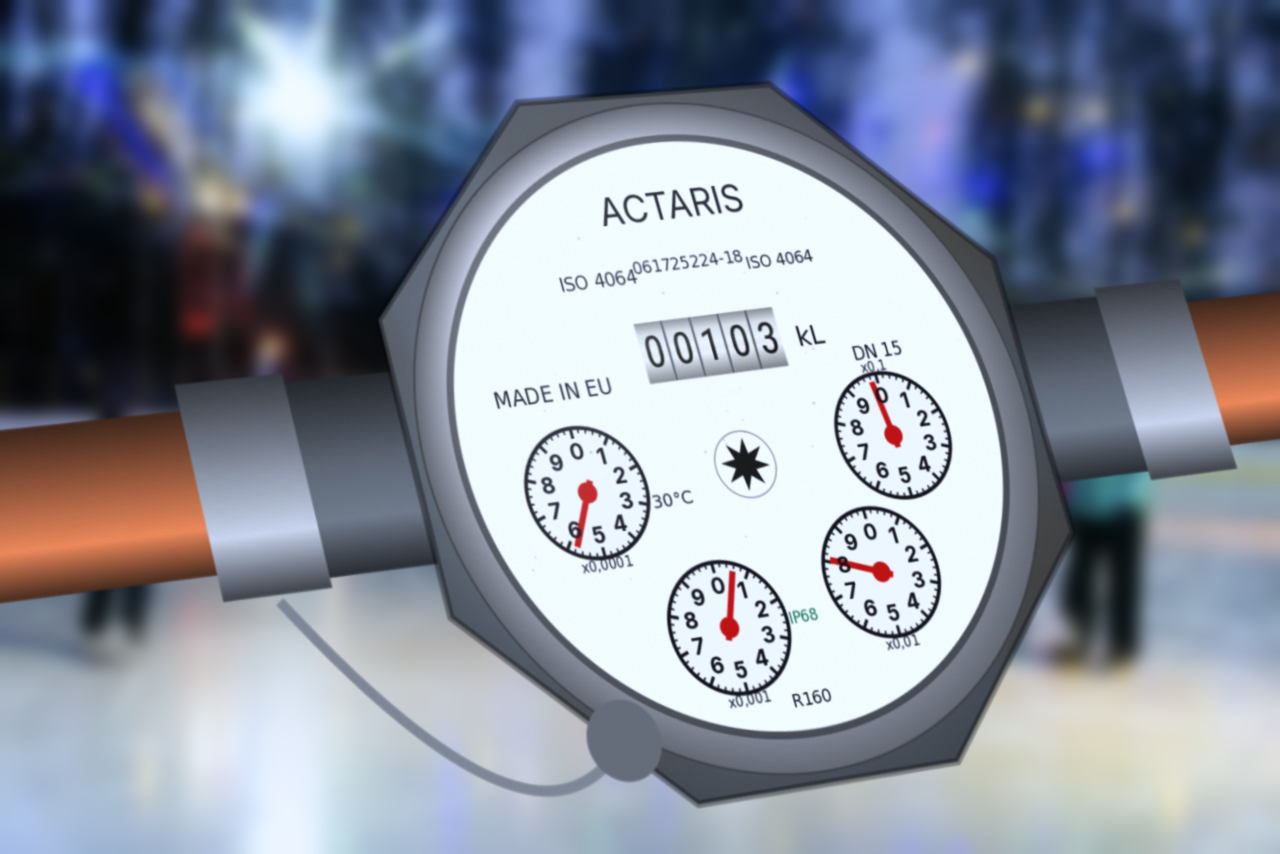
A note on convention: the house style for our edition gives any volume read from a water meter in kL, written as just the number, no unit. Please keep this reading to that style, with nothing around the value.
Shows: 102.9805
